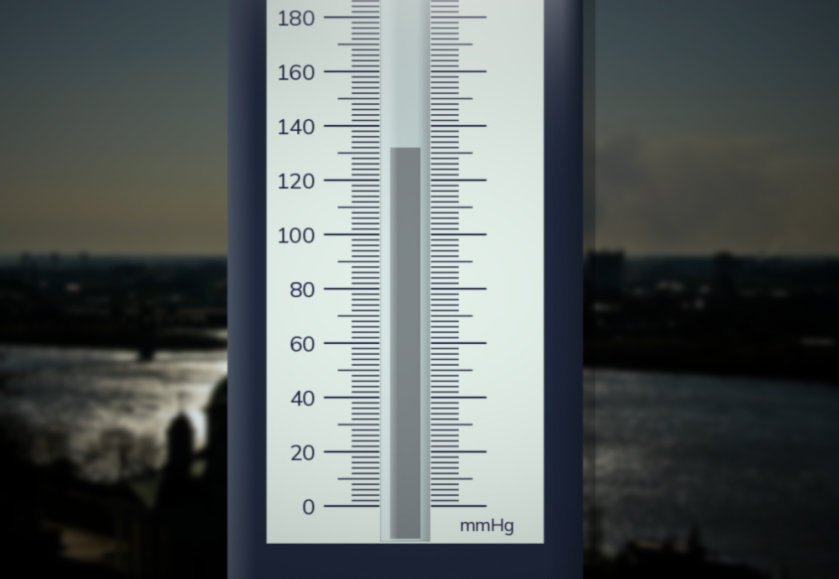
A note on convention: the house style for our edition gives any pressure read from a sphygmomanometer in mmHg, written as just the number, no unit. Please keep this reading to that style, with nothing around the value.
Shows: 132
